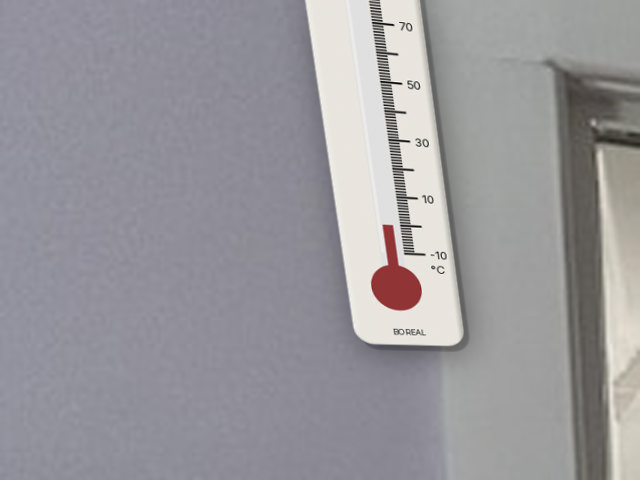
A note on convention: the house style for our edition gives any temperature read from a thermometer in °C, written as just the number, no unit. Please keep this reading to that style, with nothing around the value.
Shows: 0
